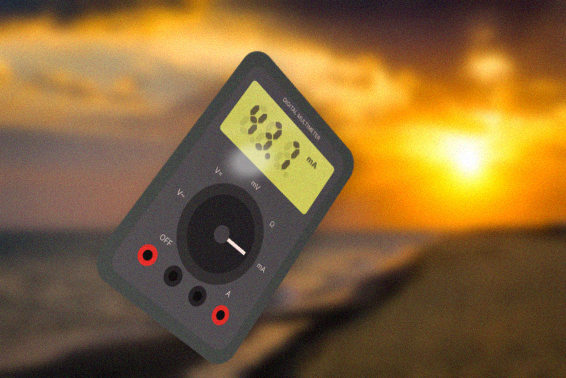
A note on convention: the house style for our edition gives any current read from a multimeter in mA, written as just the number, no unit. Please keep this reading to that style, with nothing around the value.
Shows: 43.7
